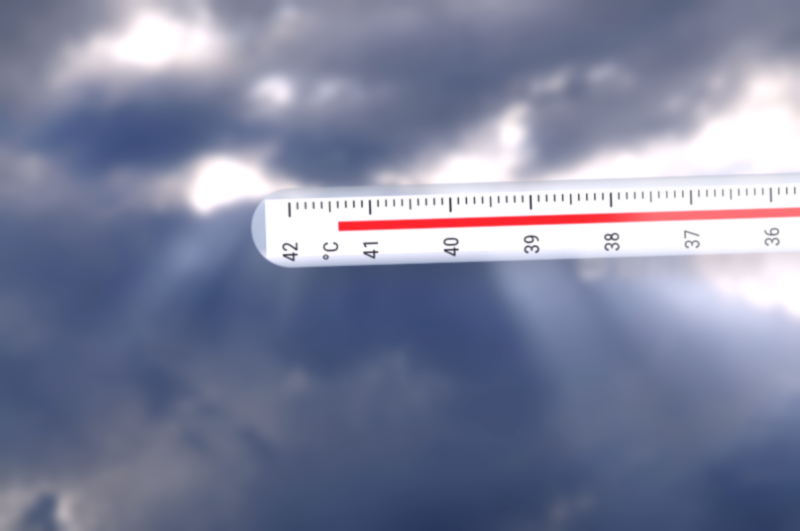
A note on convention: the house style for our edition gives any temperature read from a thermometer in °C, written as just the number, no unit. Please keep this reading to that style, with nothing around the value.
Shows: 41.4
